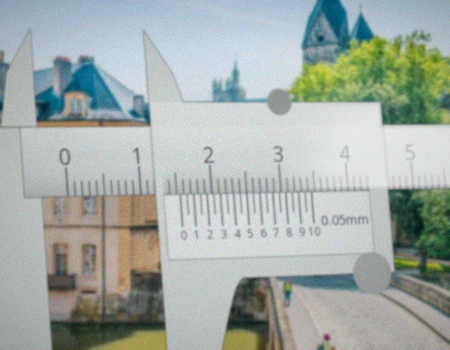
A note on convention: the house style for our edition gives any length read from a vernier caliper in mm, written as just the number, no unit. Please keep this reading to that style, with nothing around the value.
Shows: 15.5
